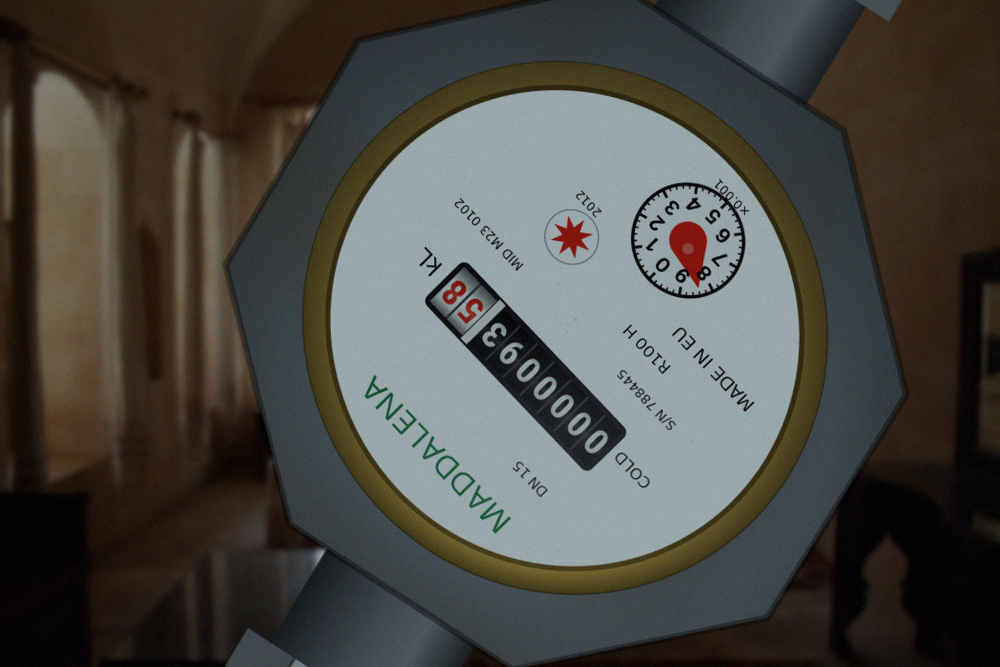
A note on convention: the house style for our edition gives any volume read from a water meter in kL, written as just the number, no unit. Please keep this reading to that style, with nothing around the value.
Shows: 93.588
